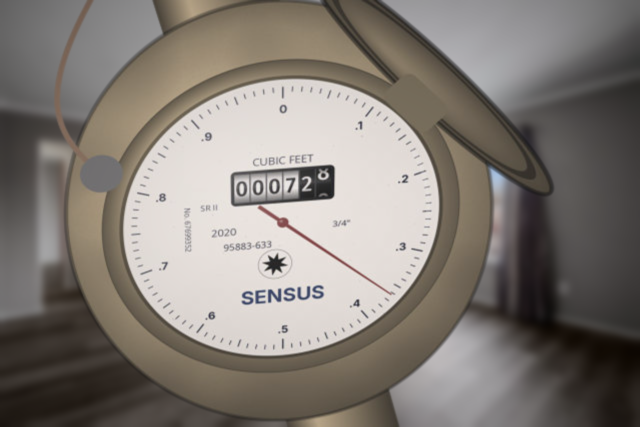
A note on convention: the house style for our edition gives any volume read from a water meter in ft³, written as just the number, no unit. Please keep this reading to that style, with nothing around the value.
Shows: 728.36
